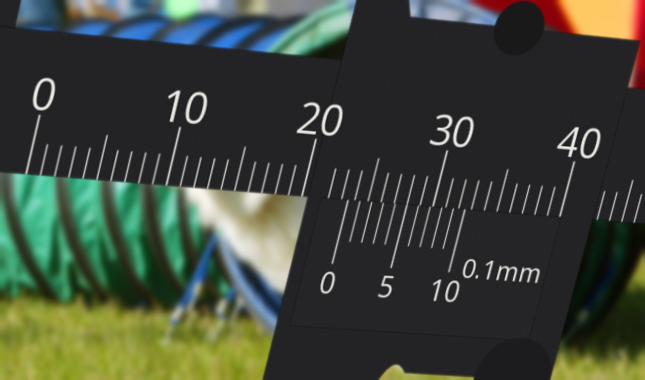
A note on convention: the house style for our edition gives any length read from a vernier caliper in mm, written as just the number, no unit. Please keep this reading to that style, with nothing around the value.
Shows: 23.5
